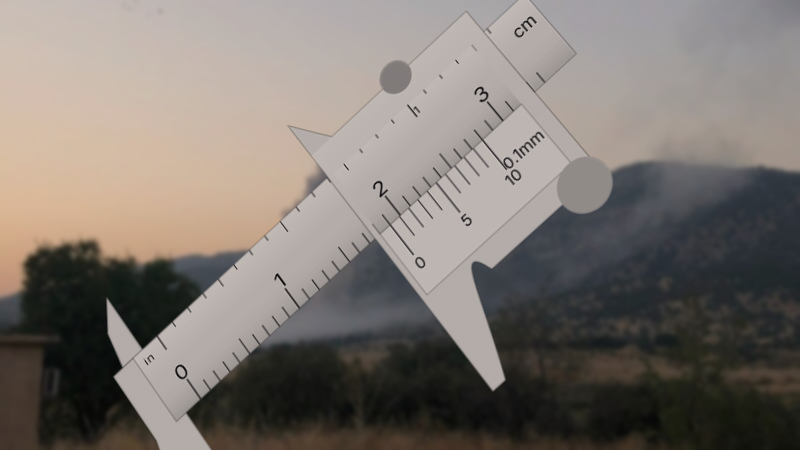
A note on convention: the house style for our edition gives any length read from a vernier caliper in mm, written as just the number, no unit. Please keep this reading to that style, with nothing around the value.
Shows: 19.0
